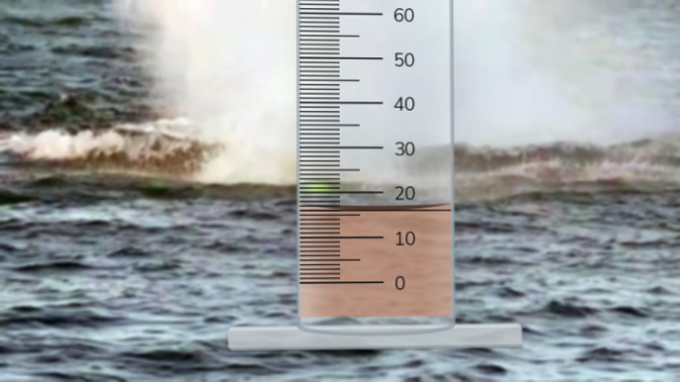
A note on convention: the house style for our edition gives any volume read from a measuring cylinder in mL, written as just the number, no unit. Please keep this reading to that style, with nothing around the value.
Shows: 16
